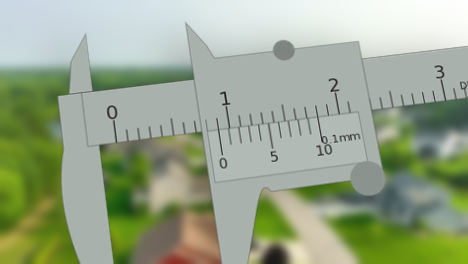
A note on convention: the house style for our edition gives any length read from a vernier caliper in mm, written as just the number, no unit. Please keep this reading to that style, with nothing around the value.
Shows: 9.0
